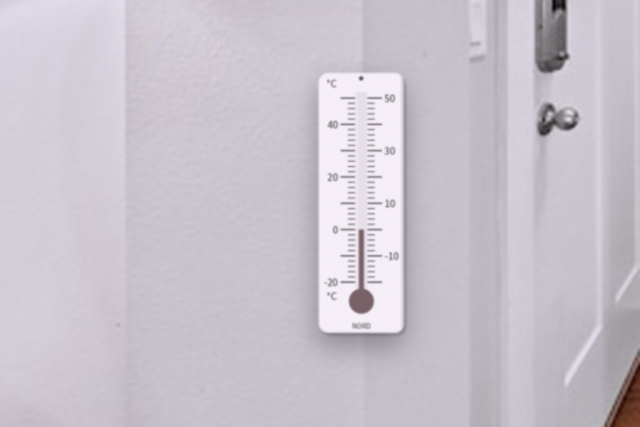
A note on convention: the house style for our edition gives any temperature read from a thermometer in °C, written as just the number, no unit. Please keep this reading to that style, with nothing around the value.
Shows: 0
